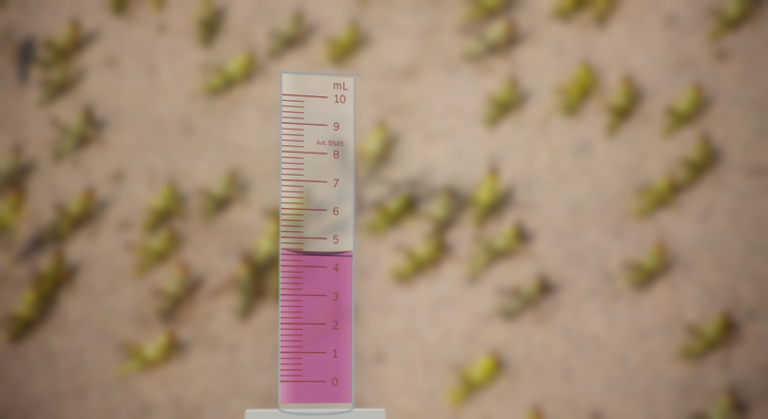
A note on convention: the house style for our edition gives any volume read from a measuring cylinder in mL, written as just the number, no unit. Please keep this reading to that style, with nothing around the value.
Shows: 4.4
